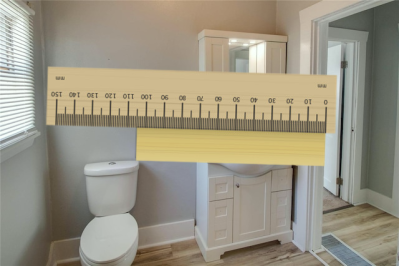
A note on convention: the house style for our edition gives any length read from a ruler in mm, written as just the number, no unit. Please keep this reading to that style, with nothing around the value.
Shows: 105
